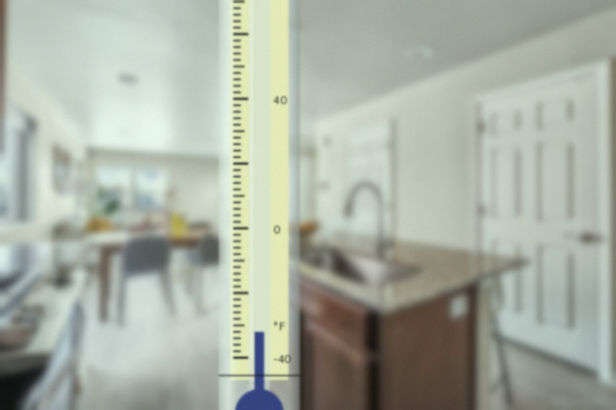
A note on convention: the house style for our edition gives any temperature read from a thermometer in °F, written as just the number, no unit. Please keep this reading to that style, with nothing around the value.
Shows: -32
